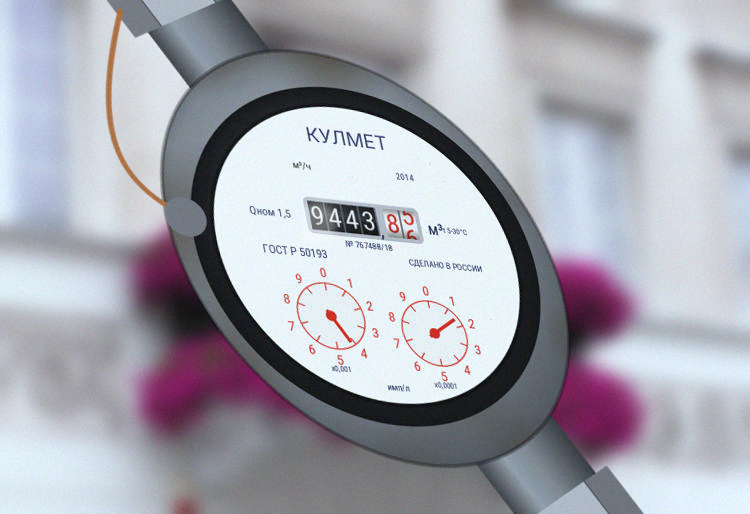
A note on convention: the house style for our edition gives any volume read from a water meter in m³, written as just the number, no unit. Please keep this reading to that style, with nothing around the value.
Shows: 9443.8541
